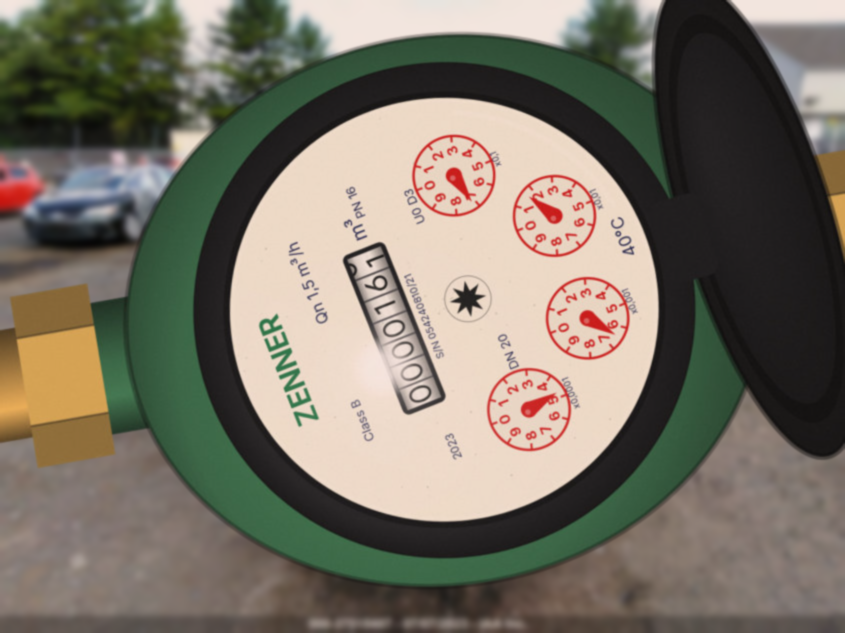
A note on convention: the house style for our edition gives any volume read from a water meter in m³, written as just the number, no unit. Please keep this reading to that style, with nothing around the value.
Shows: 160.7164
